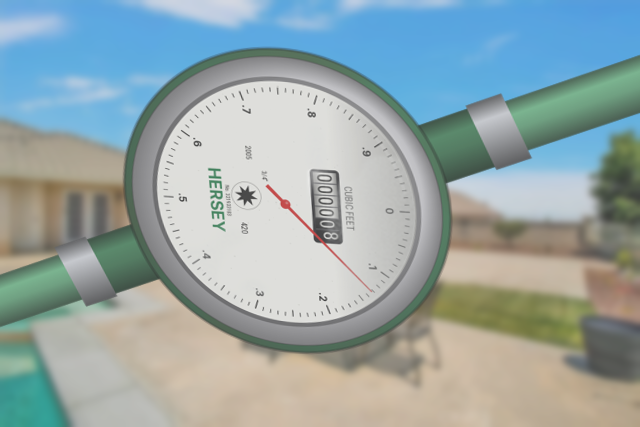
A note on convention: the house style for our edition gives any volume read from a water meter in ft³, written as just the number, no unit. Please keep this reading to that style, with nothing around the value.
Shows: 8.13
